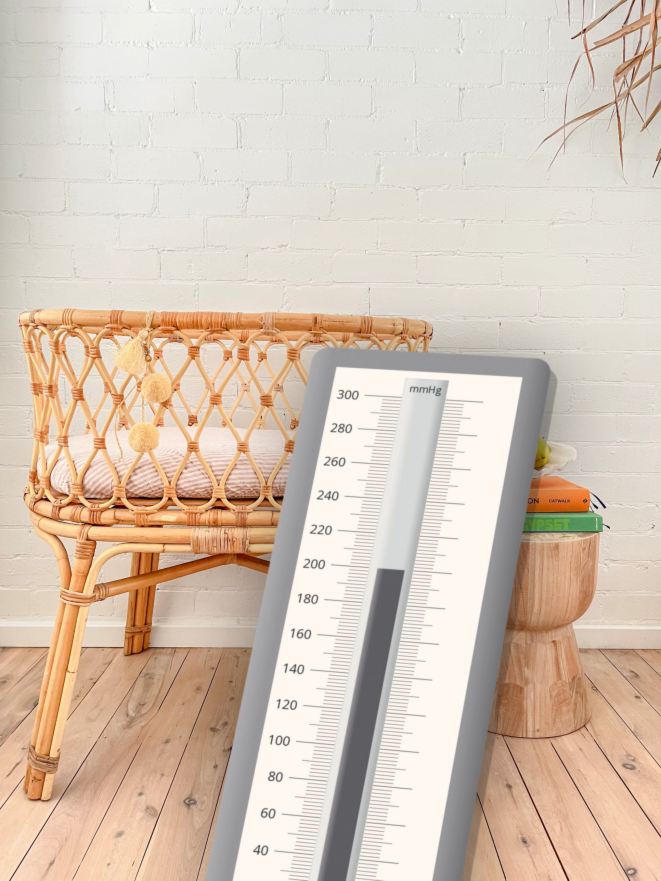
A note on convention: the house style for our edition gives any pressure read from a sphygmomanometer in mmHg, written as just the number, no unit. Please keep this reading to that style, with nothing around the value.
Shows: 200
